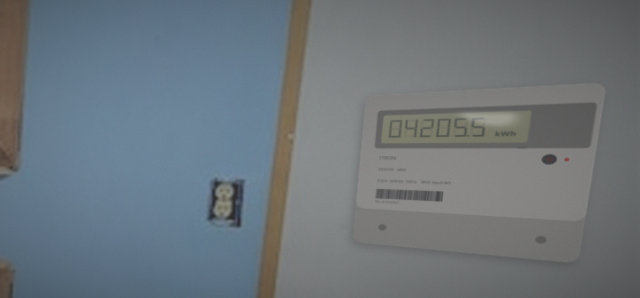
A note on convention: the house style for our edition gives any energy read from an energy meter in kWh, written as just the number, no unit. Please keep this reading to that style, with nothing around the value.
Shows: 4205.5
